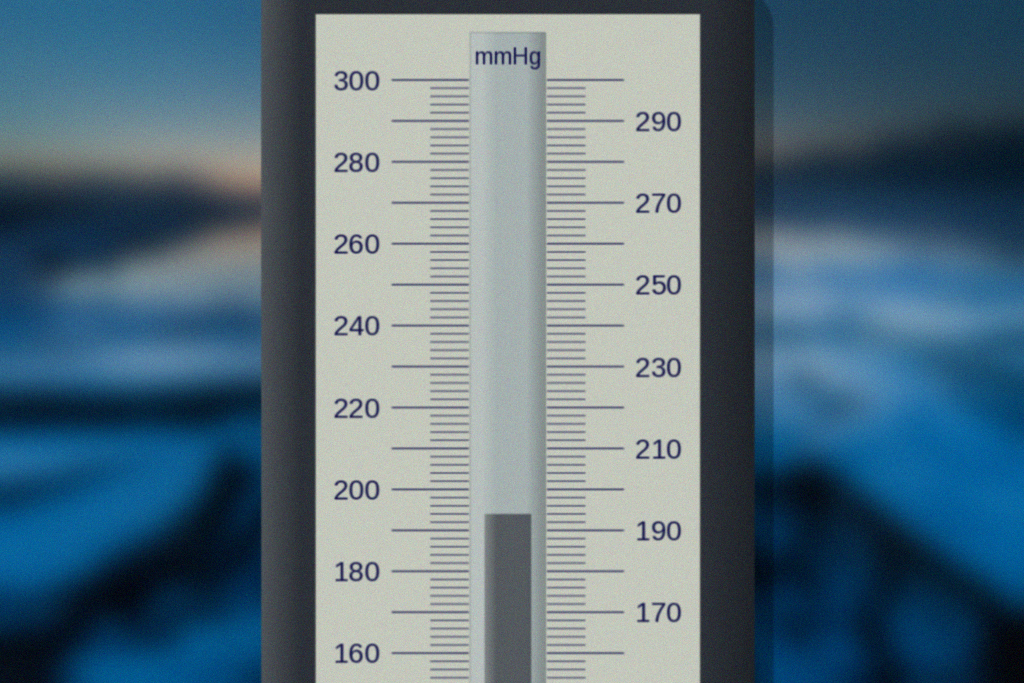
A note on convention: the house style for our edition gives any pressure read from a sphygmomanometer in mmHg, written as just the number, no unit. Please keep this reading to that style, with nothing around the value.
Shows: 194
